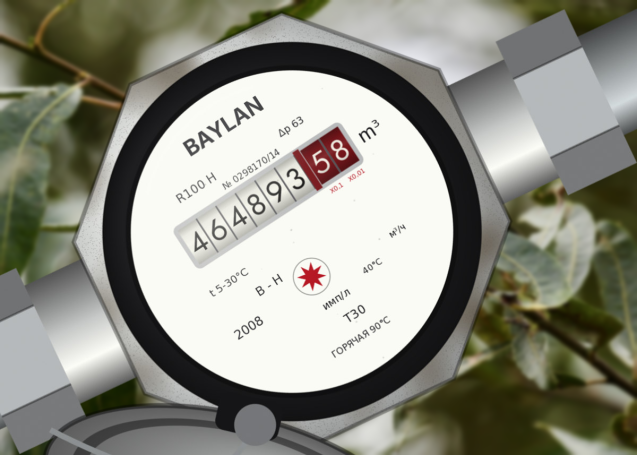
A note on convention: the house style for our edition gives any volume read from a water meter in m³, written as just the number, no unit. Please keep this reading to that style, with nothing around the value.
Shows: 464893.58
